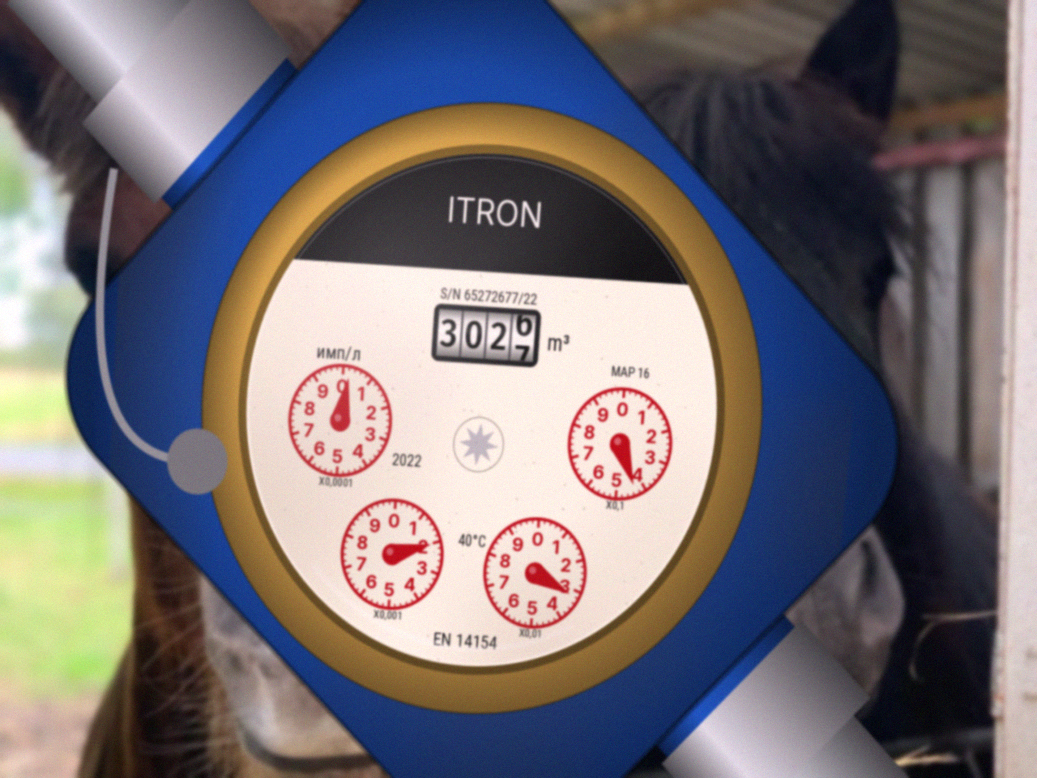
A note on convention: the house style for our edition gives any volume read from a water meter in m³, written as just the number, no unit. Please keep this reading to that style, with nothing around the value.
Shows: 3026.4320
